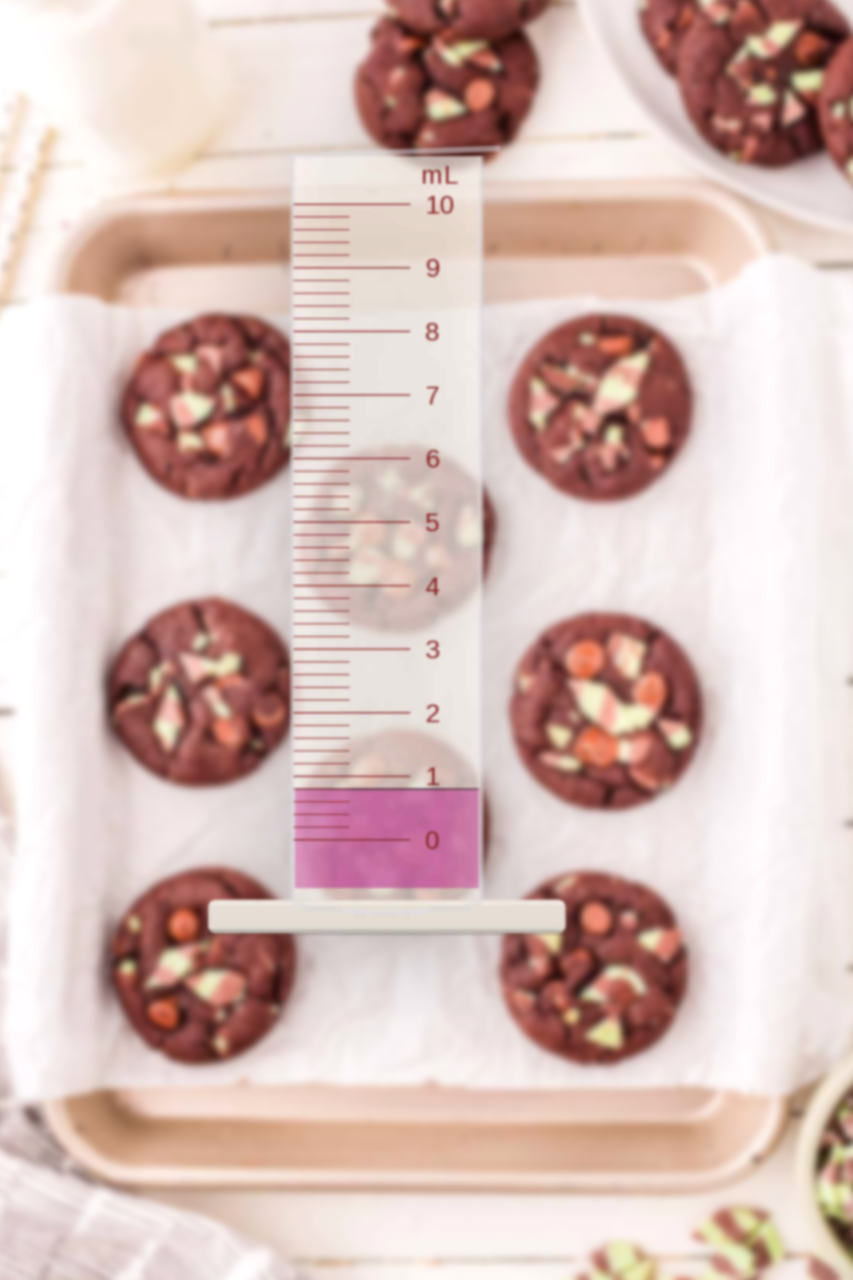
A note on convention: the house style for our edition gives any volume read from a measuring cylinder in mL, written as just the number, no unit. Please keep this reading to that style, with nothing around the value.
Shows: 0.8
